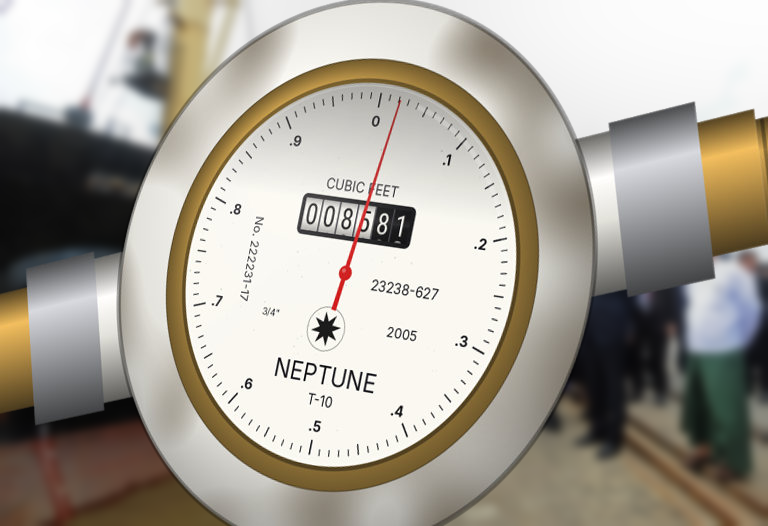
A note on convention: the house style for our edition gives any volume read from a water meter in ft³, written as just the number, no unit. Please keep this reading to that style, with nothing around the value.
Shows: 8581.02
